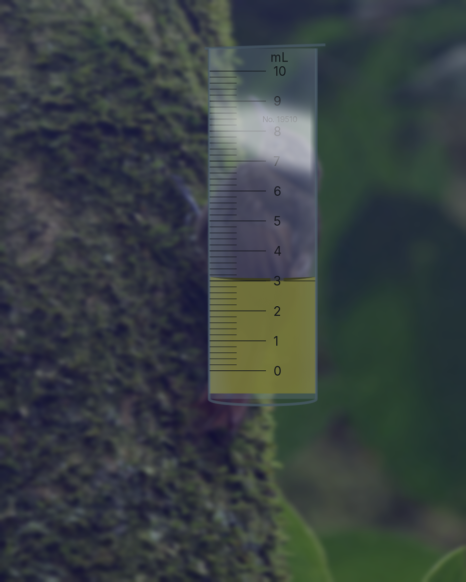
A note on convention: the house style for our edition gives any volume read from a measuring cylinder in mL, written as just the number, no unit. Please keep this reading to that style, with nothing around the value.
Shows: 3
